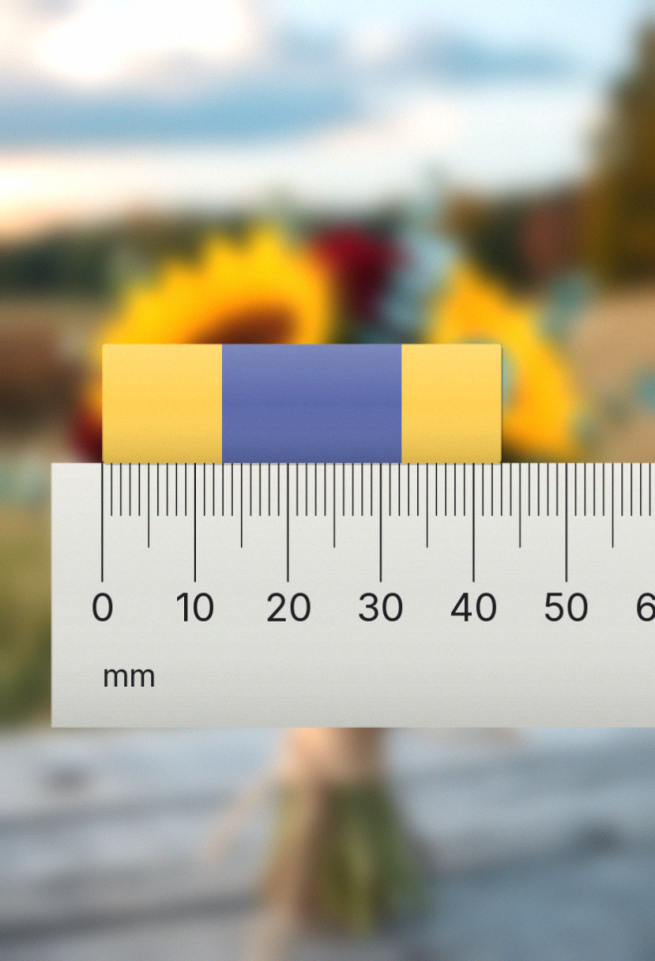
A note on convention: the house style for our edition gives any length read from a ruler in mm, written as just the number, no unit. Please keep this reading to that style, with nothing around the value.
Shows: 43
